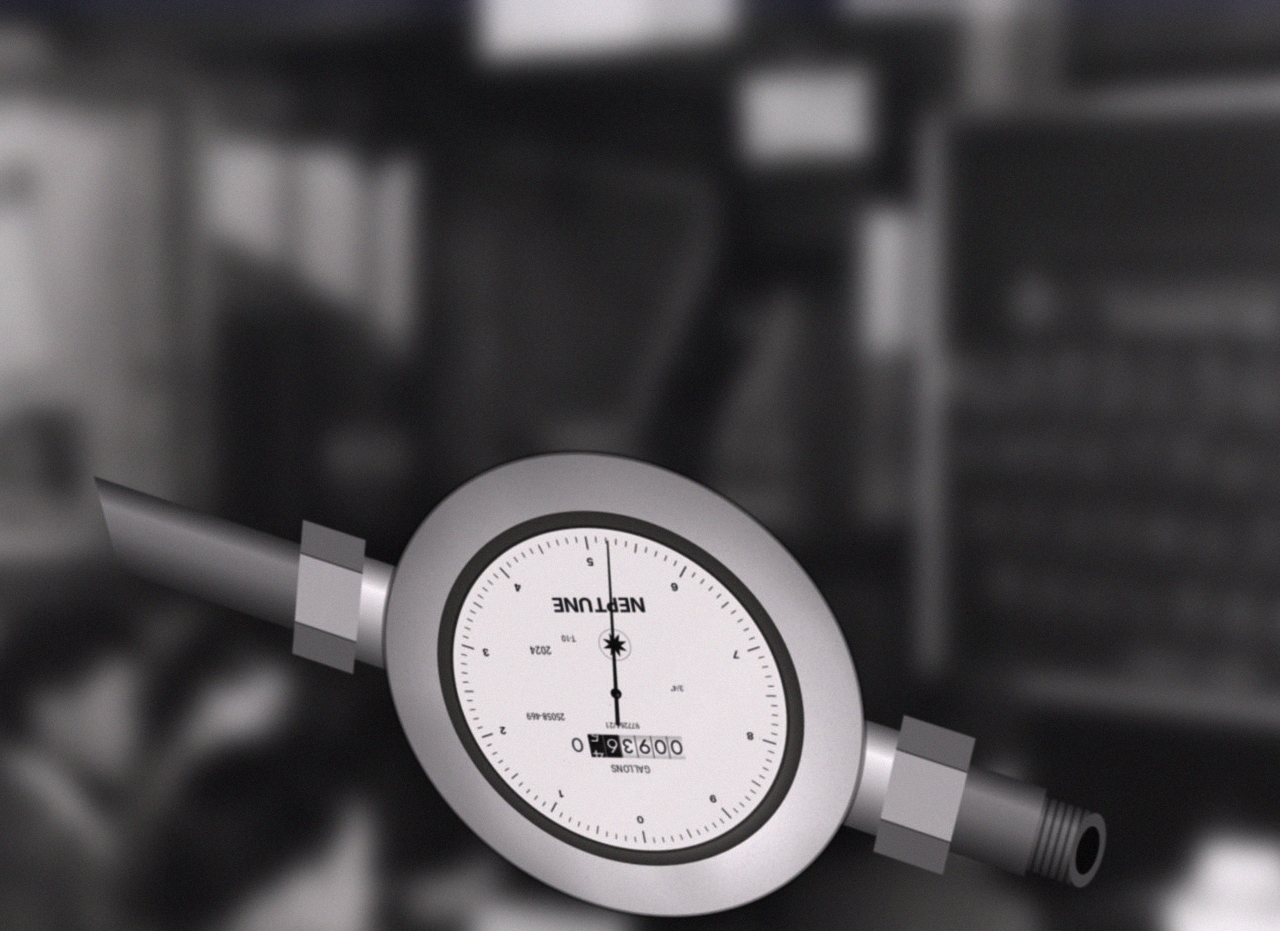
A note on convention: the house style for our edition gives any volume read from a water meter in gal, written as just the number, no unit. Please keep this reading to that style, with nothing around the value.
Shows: 93645.2
